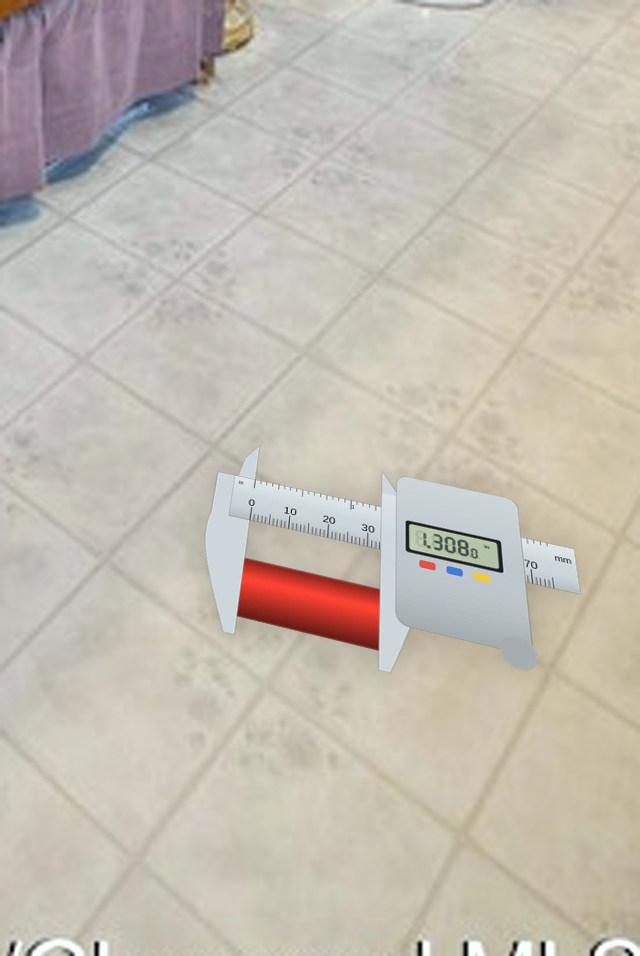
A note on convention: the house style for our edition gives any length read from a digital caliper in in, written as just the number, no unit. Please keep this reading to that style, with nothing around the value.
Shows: 1.3080
